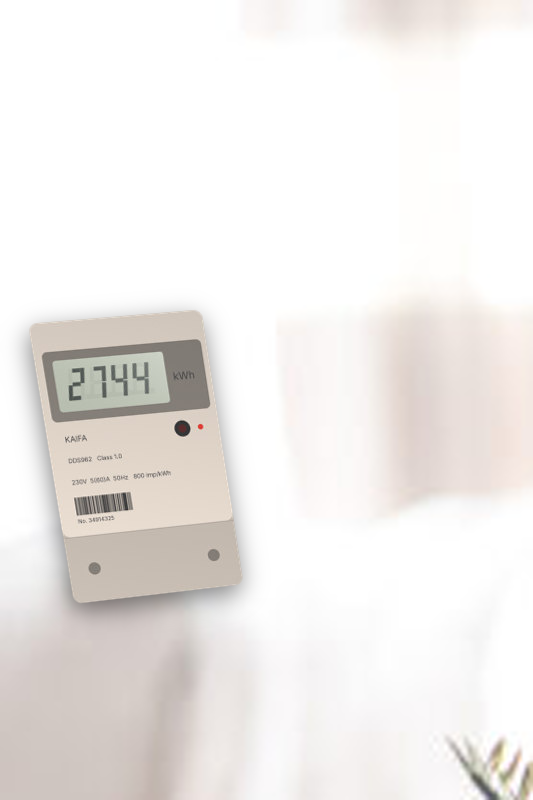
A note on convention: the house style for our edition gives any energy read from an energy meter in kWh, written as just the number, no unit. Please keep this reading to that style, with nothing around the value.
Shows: 2744
